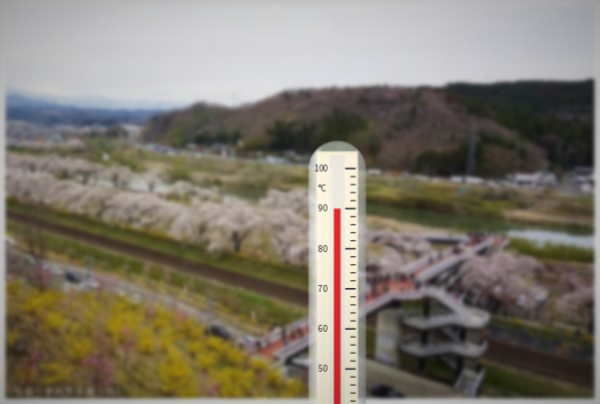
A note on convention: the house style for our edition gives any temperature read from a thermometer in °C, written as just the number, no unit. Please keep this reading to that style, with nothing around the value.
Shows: 90
